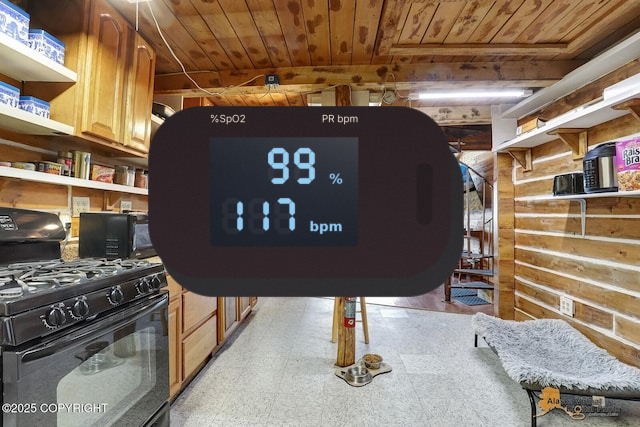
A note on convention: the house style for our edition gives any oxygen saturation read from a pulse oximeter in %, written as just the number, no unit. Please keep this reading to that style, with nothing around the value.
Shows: 99
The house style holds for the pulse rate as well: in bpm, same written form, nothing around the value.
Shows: 117
